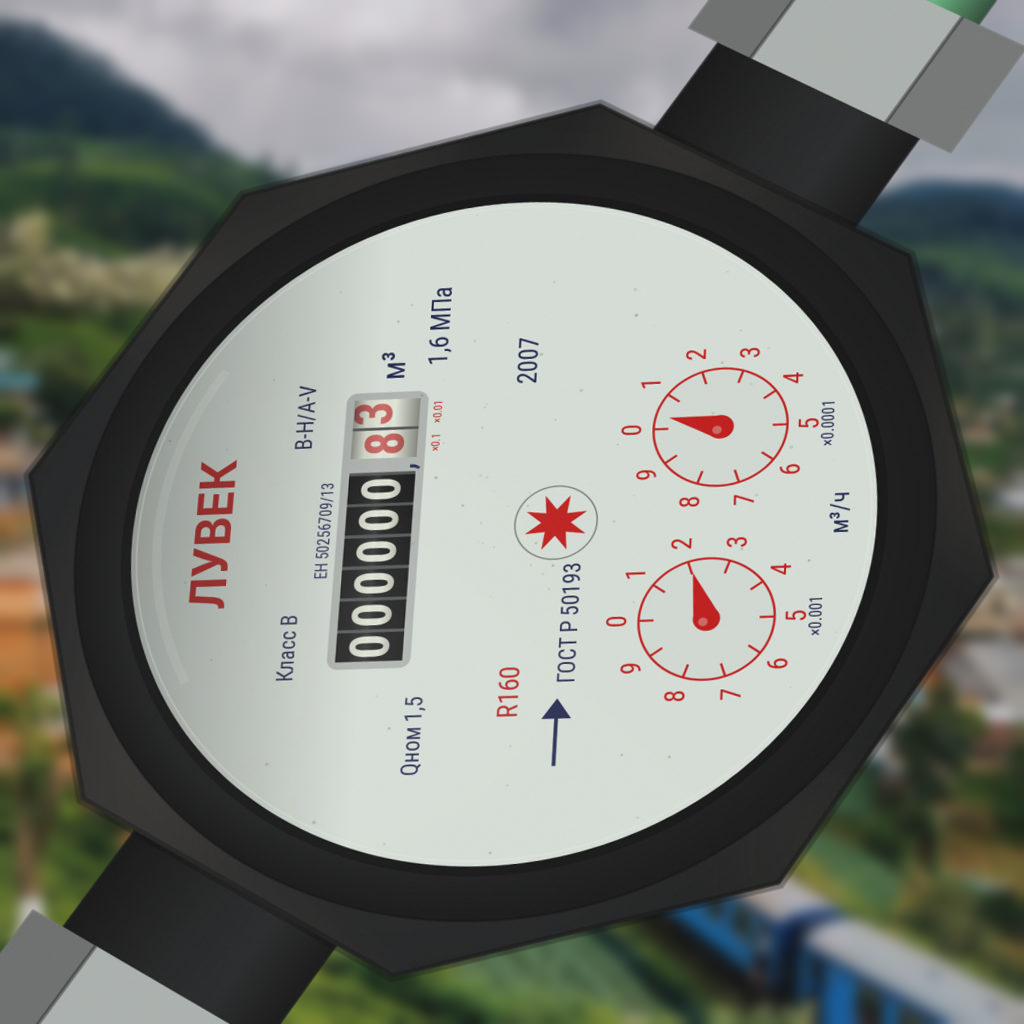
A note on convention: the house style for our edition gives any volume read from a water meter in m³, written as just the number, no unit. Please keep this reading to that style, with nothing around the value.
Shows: 0.8320
